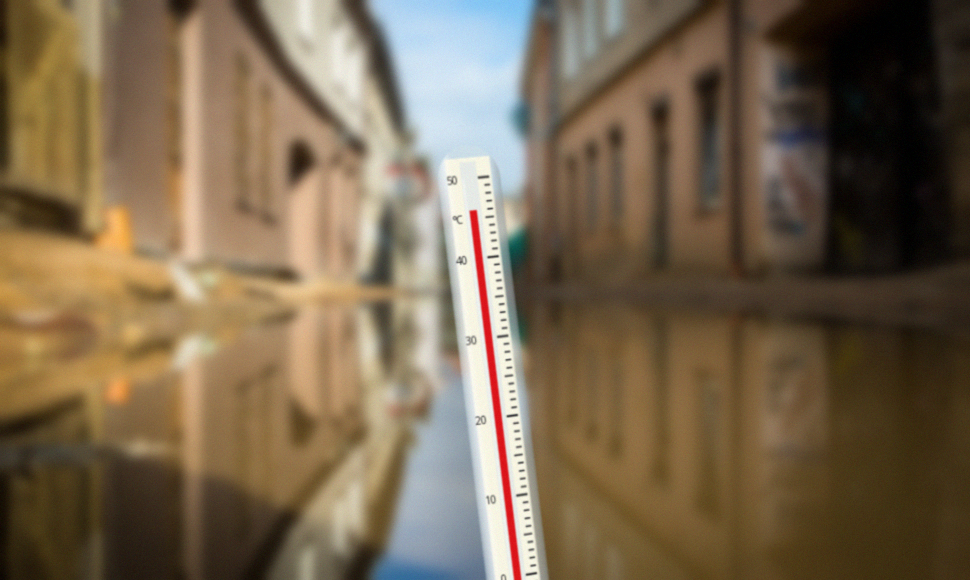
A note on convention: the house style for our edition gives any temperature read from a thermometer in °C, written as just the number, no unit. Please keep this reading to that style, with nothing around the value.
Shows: 46
